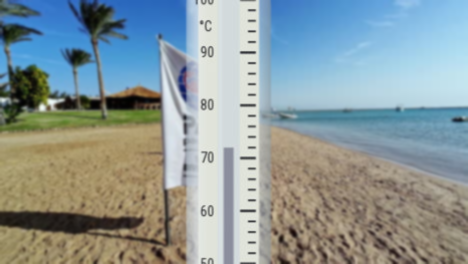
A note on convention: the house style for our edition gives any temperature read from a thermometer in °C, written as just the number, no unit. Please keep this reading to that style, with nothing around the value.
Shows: 72
